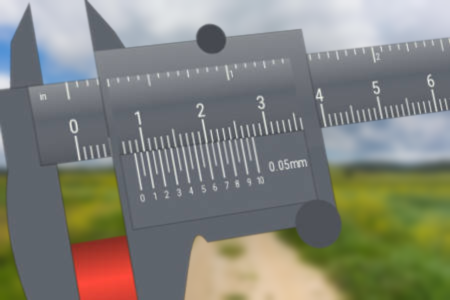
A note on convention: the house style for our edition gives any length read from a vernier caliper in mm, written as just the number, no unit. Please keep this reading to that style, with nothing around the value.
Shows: 8.5
